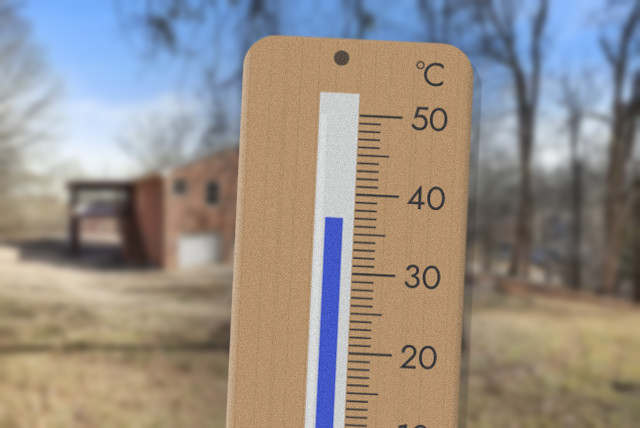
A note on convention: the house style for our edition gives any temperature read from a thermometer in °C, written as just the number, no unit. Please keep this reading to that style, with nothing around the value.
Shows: 37
